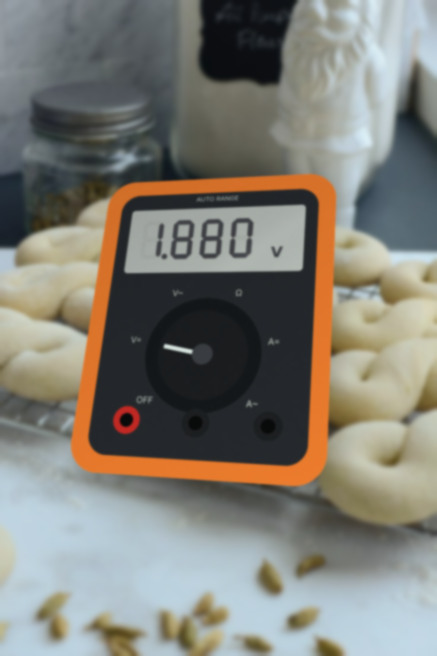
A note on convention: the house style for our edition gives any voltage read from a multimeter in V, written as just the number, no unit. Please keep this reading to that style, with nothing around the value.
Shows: 1.880
